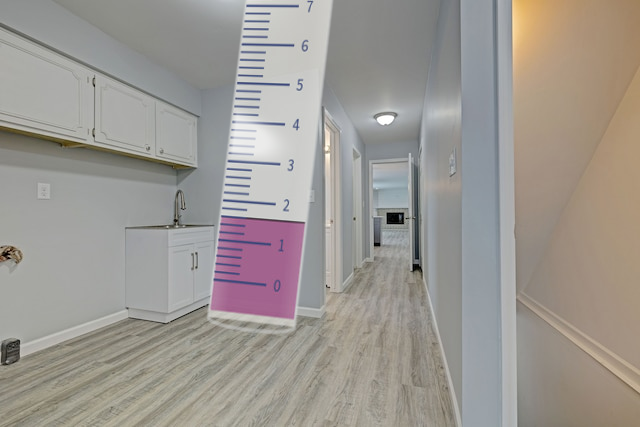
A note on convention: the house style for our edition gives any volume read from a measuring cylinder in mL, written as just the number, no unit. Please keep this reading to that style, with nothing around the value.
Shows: 1.6
